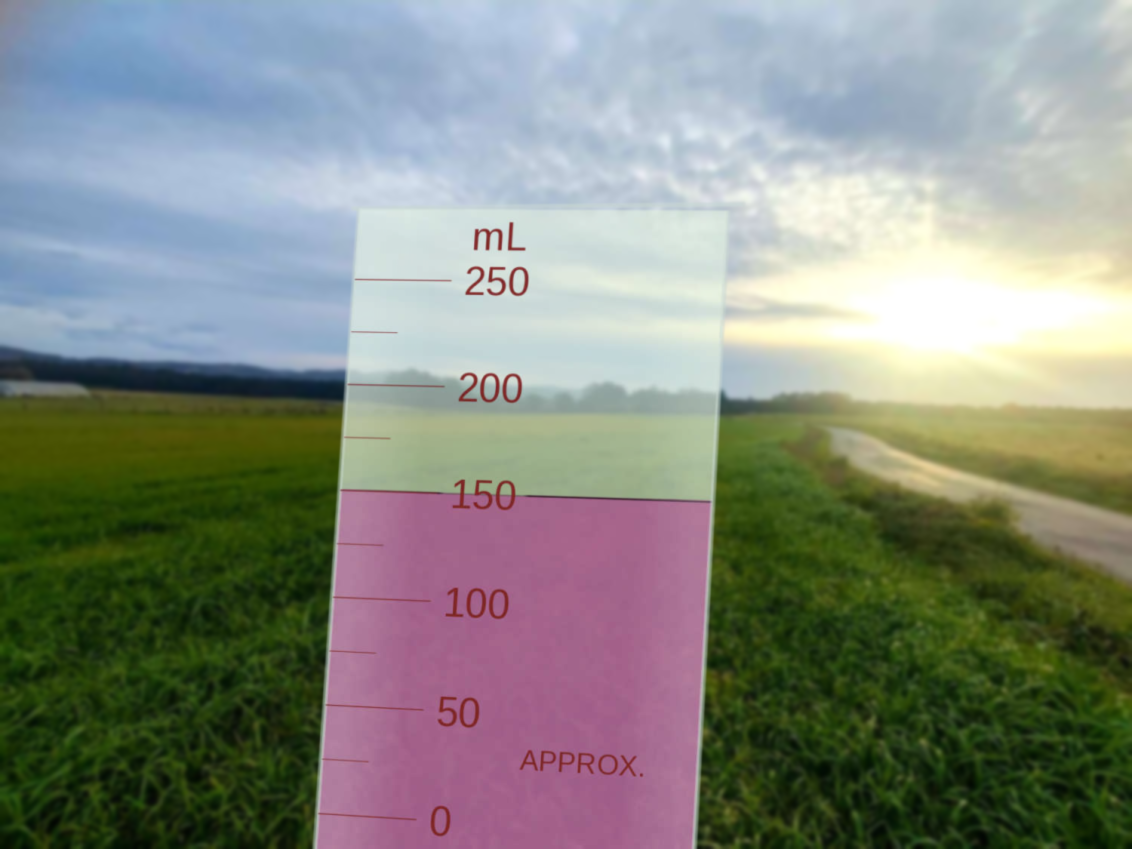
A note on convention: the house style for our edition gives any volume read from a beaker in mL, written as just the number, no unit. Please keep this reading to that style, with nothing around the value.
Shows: 150
